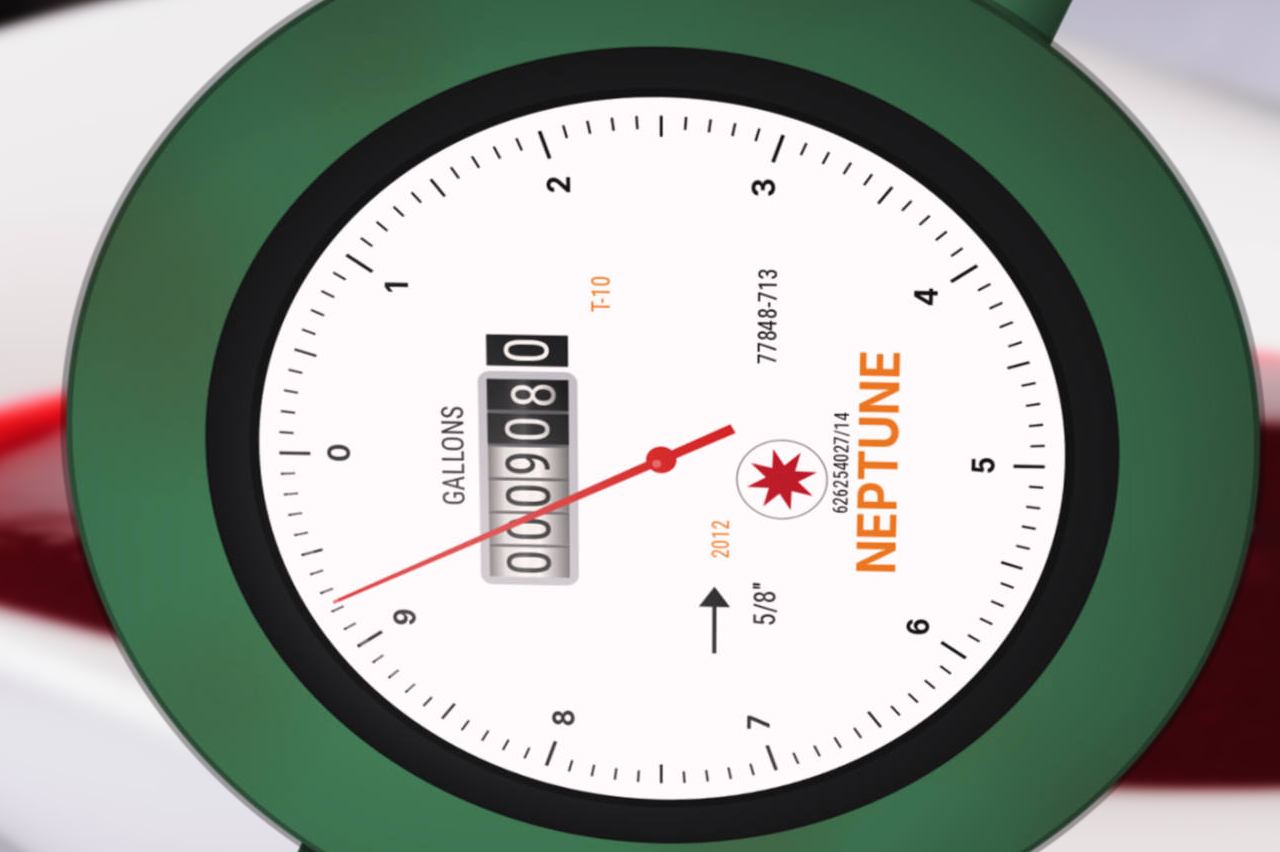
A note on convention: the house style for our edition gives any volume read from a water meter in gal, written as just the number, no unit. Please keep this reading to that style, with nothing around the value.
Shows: 9079.2
